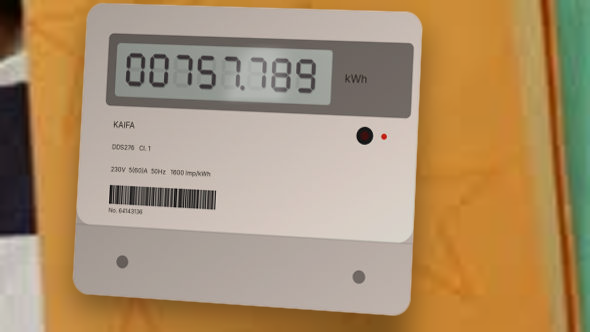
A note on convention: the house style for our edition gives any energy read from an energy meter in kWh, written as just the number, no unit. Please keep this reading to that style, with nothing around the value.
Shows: 757.789
